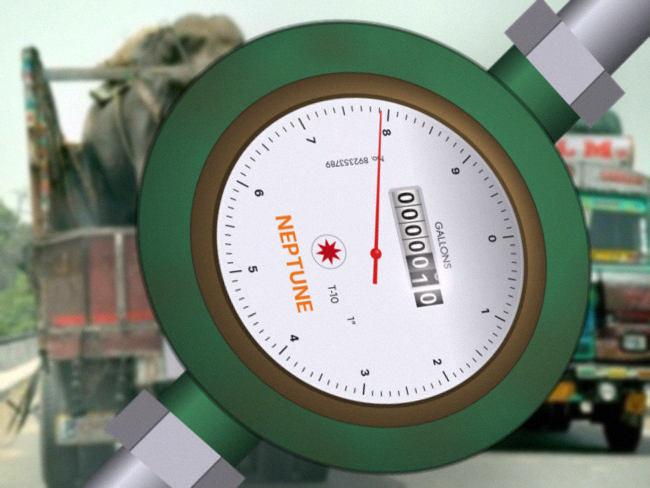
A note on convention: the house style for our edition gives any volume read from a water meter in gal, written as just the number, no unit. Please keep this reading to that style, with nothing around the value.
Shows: 7.9
